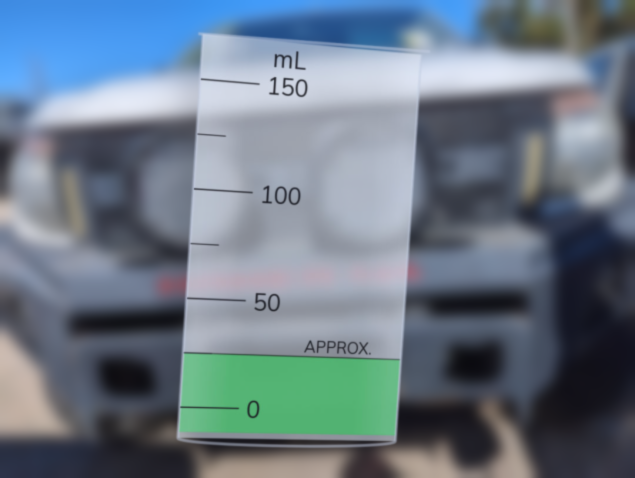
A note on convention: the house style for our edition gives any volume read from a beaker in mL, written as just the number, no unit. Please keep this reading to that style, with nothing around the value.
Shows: 25
